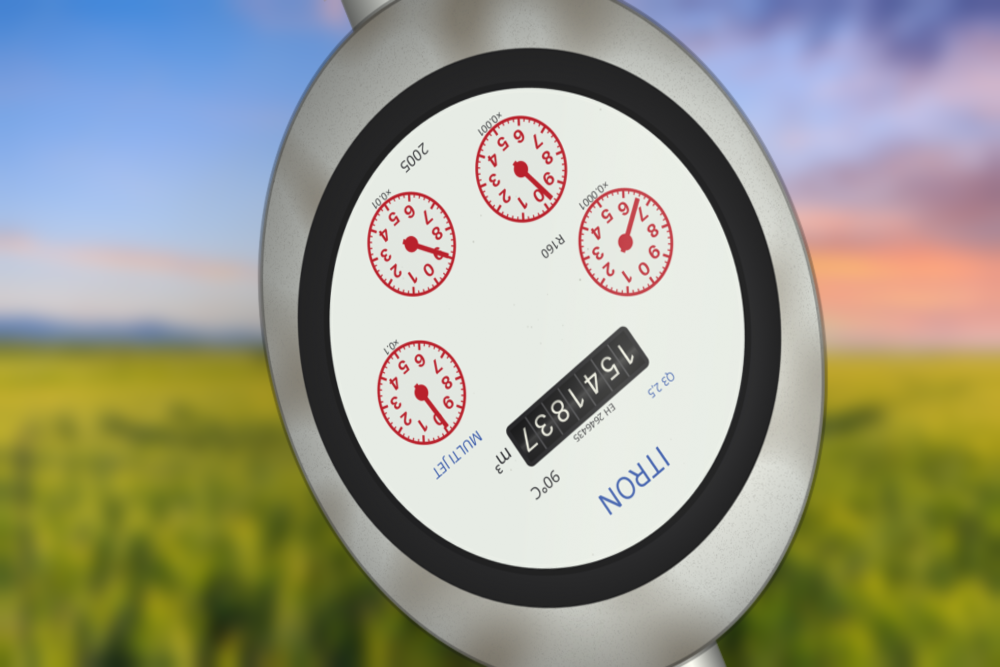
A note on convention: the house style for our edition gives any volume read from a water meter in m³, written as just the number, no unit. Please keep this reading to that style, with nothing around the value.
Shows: 1541836.9896
